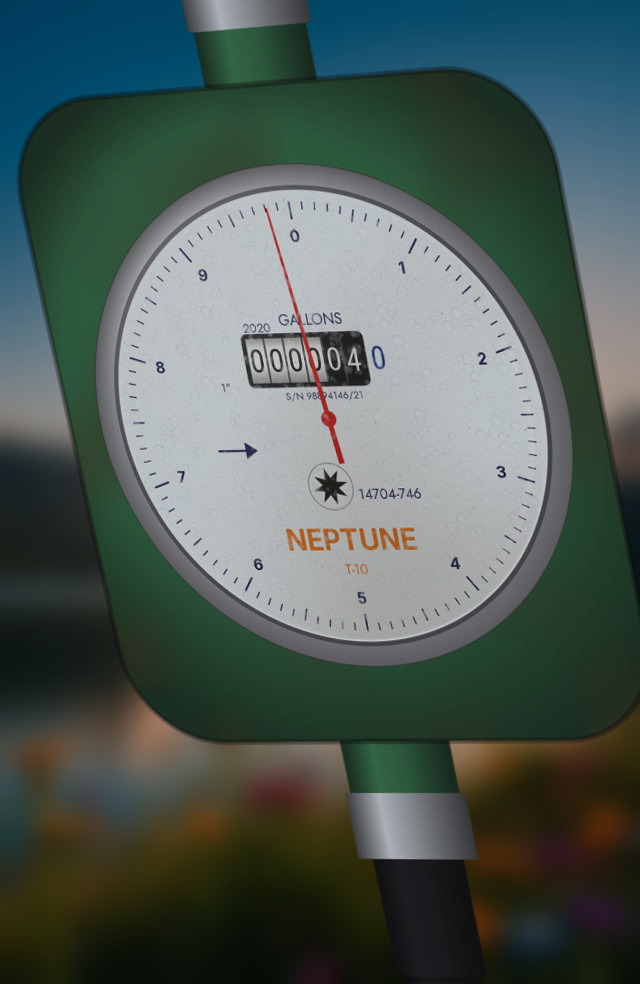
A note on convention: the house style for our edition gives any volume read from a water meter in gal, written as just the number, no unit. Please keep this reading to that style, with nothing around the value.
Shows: 39.8
